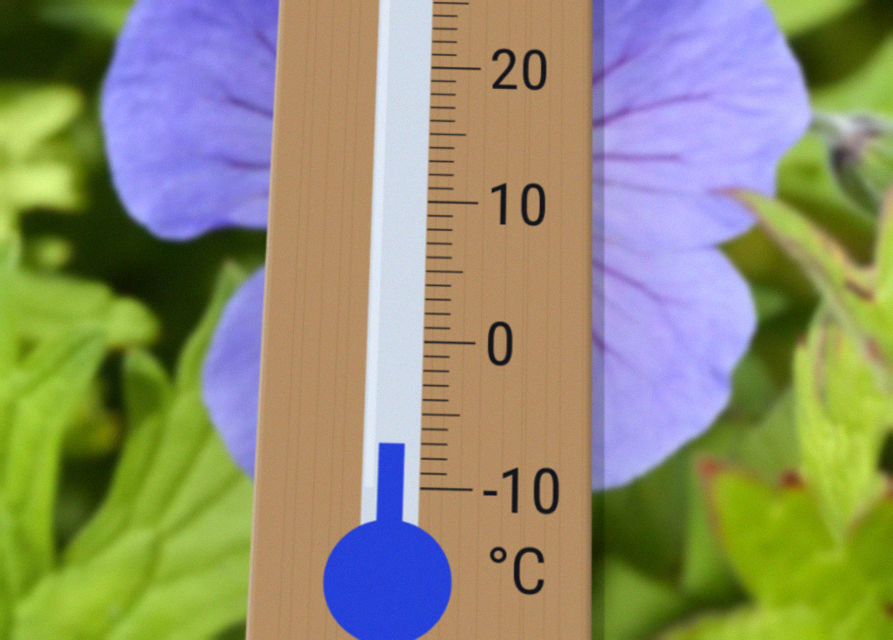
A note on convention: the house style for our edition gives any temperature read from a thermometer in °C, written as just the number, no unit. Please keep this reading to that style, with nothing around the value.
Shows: -7
